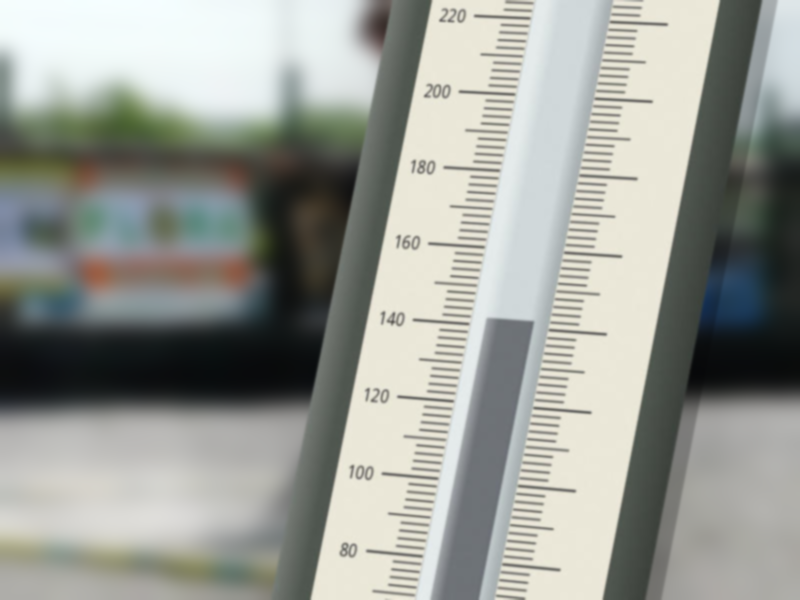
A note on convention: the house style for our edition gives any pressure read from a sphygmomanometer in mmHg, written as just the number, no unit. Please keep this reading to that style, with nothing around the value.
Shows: 142
